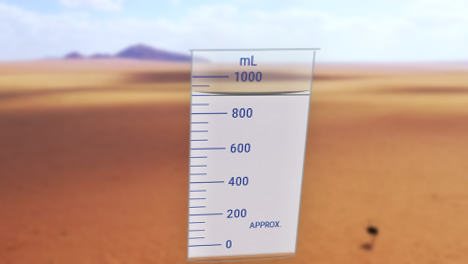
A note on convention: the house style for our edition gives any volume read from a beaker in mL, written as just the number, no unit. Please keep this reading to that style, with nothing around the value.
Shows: 900
